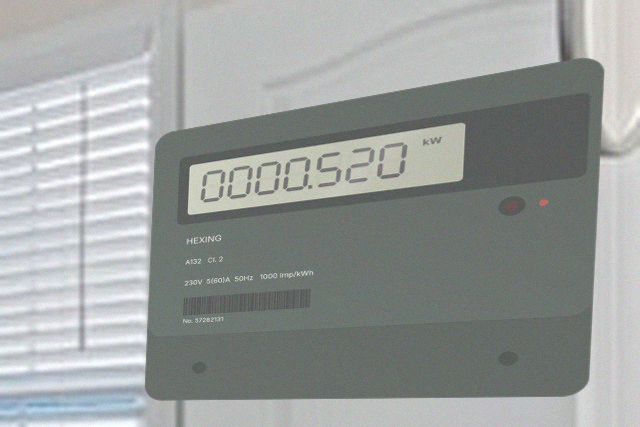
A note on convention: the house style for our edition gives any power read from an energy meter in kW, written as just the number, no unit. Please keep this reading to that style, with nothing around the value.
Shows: 0.520
